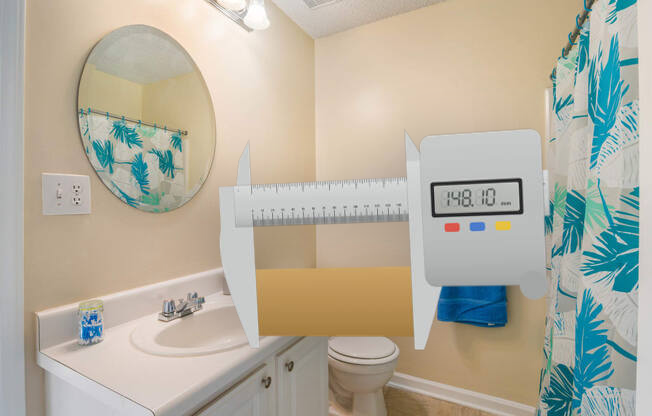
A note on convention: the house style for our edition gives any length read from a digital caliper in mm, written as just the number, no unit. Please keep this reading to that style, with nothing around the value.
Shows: 148.10
